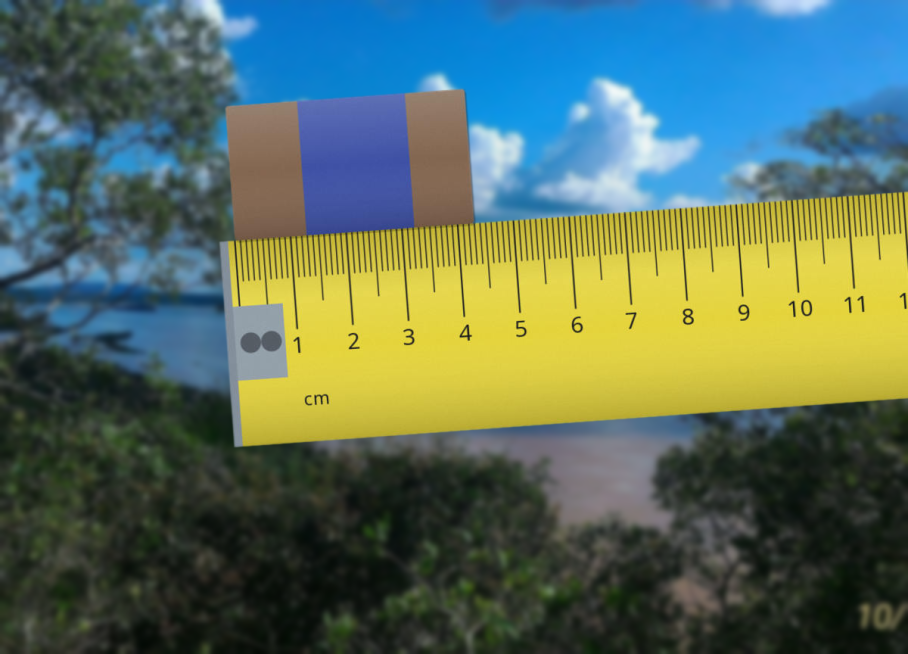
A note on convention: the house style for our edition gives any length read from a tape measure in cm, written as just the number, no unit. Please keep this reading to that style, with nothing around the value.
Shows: 4.3
